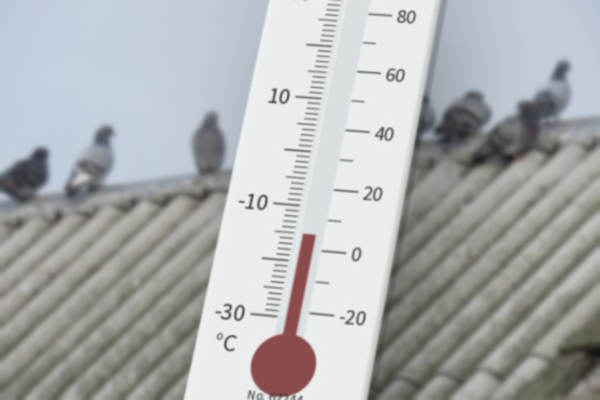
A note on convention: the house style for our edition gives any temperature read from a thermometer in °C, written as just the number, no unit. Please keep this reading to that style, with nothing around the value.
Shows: -15
